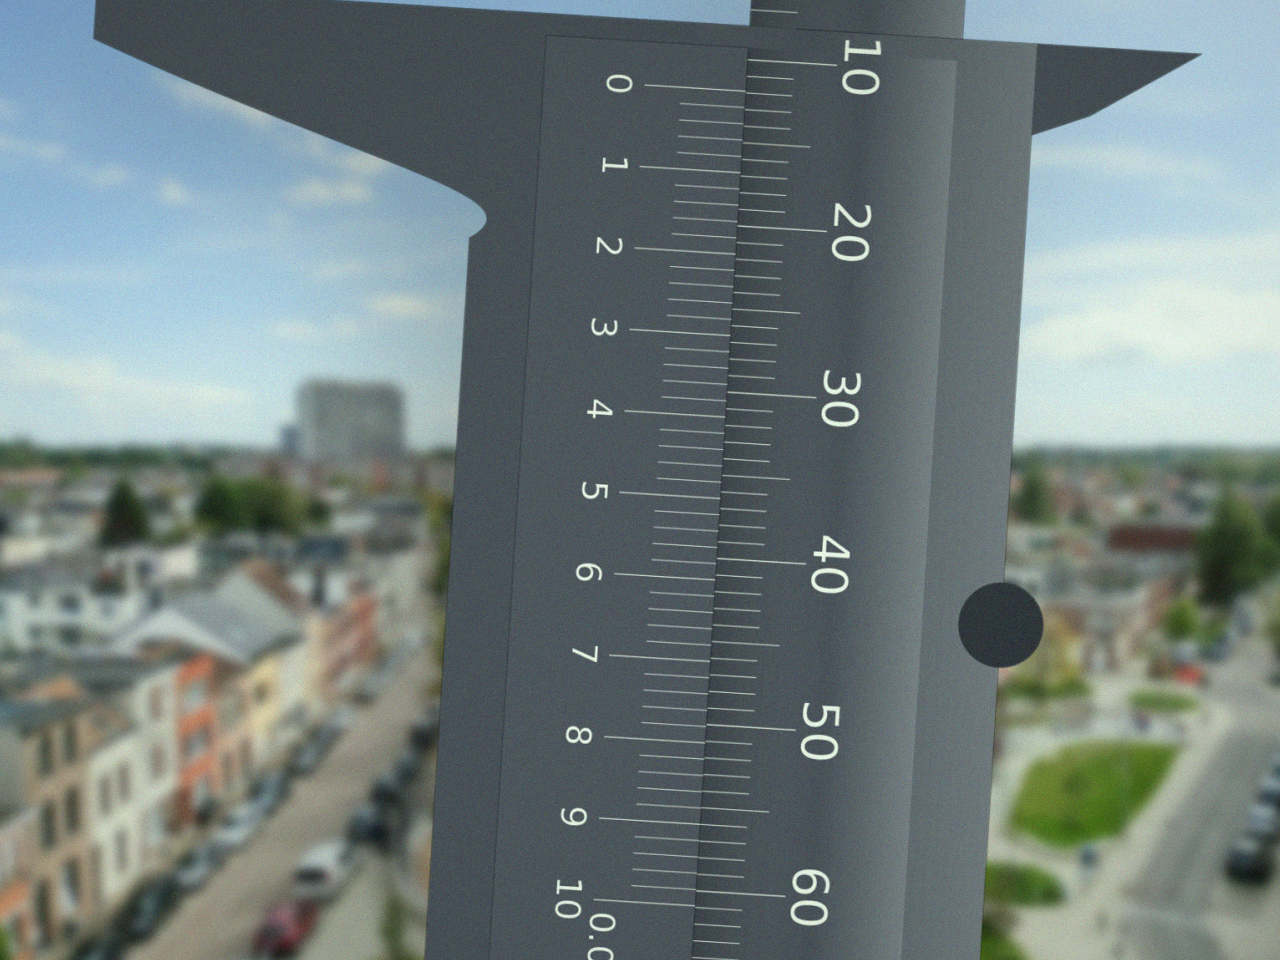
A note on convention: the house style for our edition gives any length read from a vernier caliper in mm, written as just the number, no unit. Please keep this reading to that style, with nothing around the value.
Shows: 11.9
